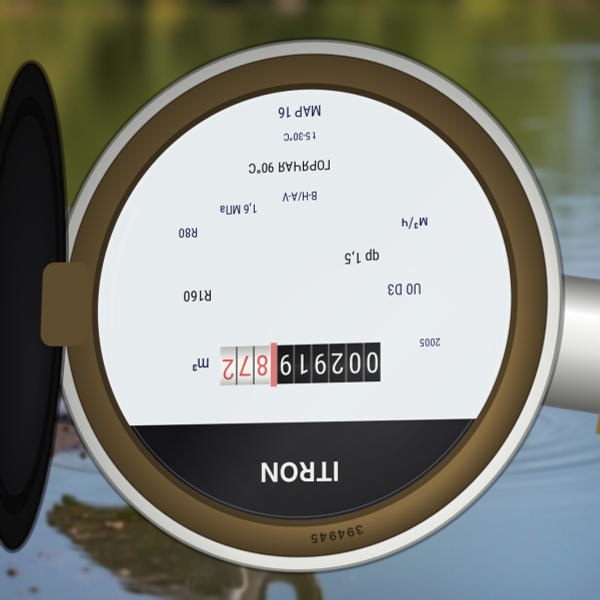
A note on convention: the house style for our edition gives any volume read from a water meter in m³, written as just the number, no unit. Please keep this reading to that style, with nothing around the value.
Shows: 2919.872
